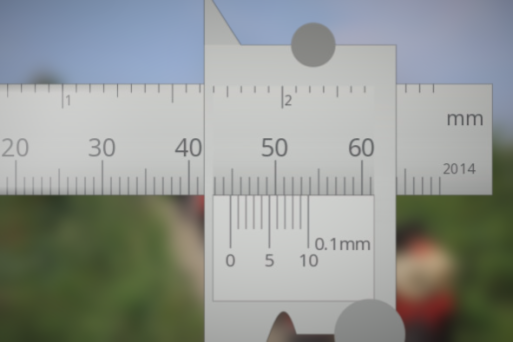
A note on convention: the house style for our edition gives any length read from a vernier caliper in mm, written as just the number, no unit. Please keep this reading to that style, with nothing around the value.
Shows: 44.8
